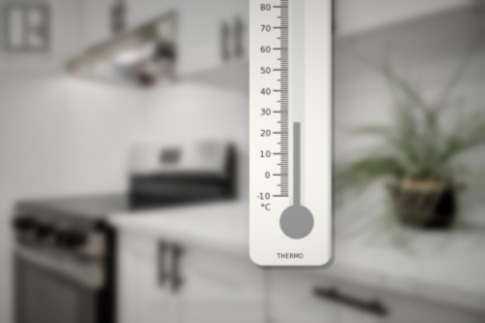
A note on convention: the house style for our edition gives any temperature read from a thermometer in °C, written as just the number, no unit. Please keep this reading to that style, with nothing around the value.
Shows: 25
